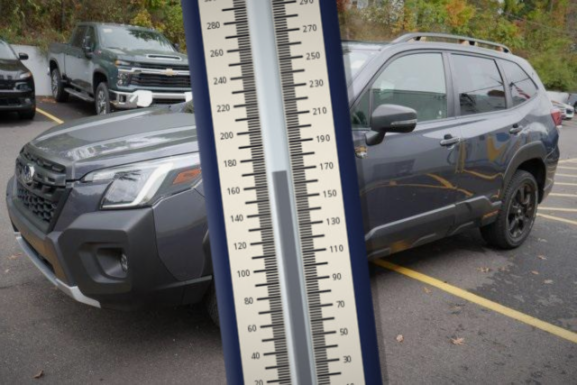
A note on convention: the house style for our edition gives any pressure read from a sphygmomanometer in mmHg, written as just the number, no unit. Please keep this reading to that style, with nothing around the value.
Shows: 170
